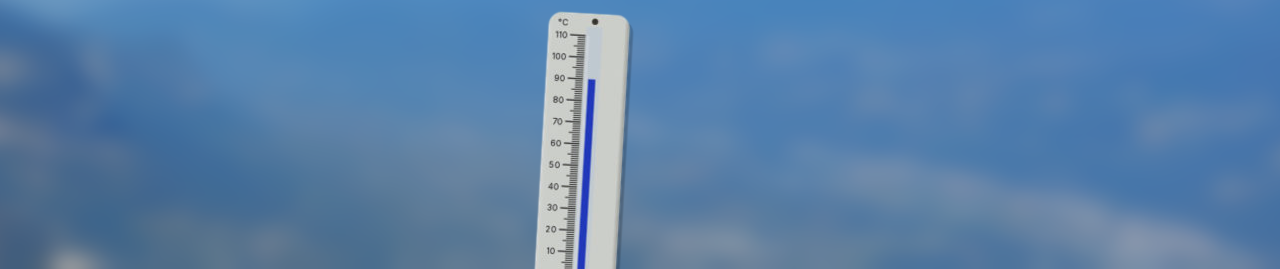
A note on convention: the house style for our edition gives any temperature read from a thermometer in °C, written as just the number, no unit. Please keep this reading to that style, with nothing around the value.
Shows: 90
